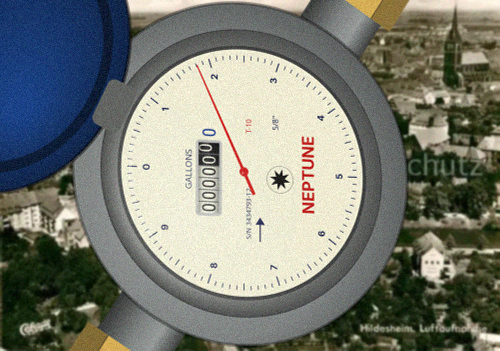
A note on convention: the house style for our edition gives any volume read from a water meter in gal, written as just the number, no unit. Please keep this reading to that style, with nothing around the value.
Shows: 1.8
